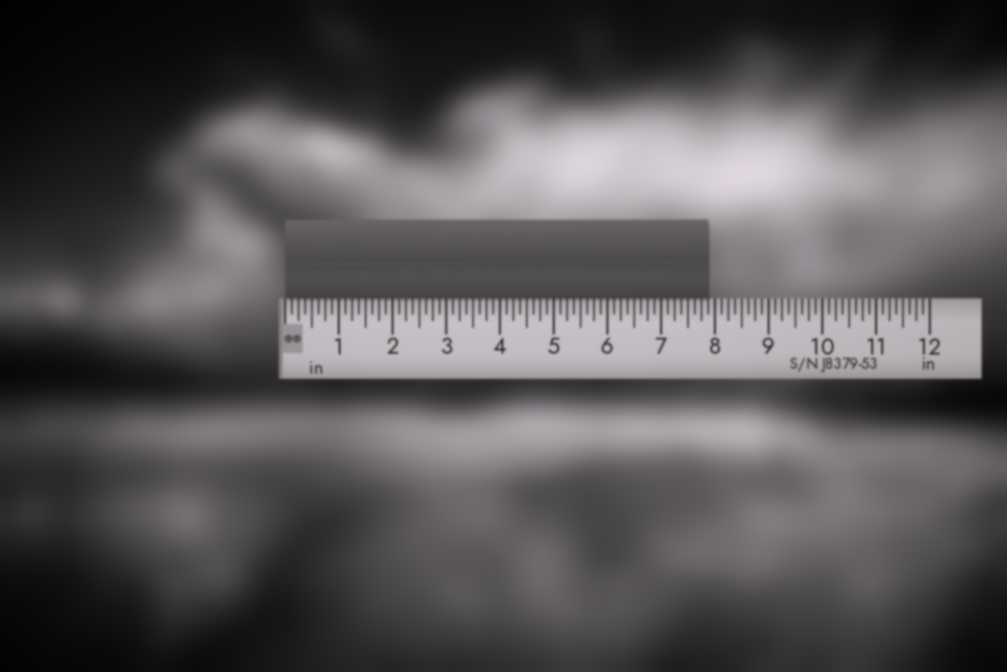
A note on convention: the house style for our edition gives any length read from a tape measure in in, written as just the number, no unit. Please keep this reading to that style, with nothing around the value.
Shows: 7.875
